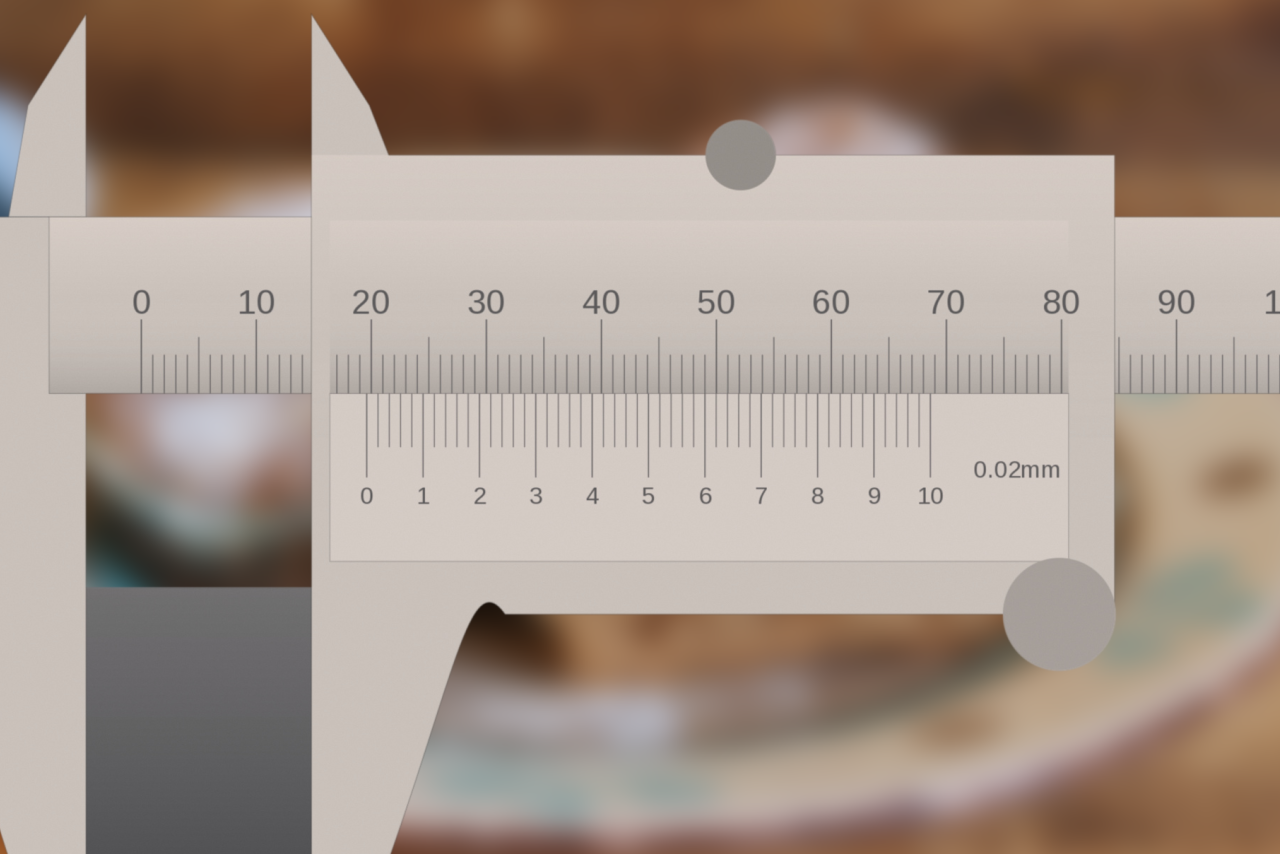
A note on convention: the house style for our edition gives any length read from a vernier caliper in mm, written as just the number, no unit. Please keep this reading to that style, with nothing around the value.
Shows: 19.6
